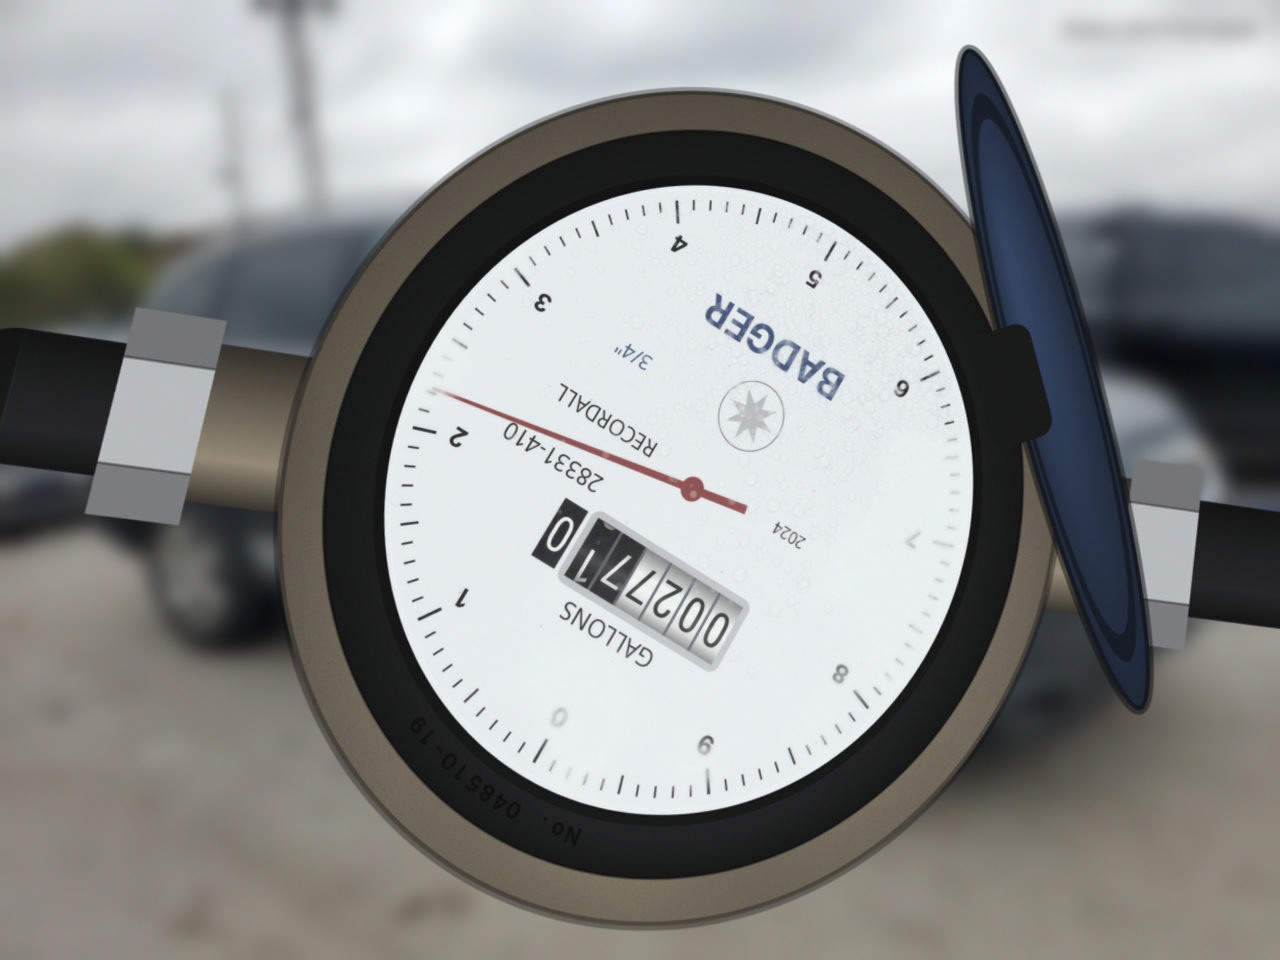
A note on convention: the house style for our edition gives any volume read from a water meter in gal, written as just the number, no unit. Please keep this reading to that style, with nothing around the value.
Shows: 27712.2
